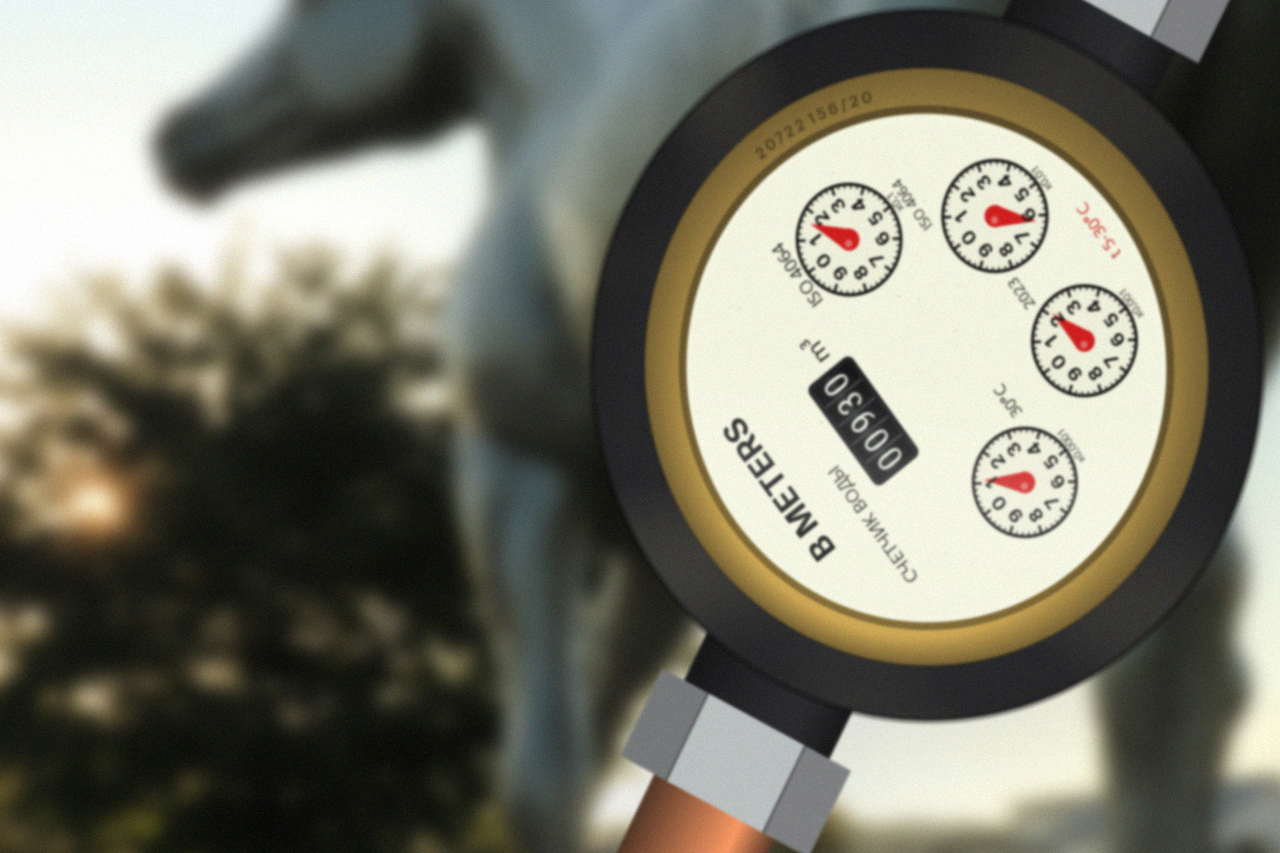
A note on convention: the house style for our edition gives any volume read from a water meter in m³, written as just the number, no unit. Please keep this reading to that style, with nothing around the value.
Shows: 930.1621
